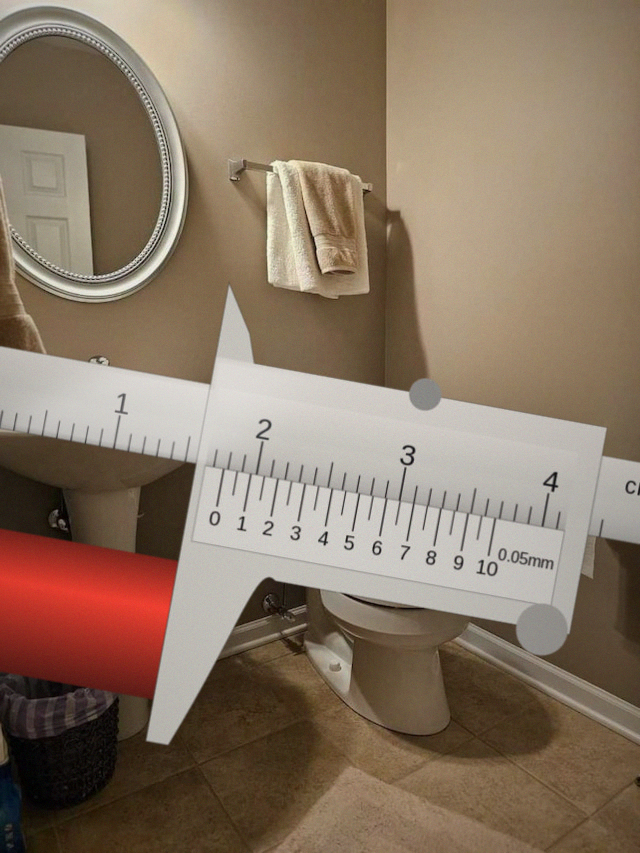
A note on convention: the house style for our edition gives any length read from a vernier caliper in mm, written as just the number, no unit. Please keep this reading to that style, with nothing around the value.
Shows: 17.7
